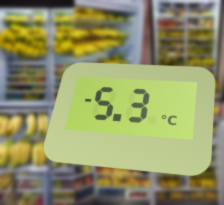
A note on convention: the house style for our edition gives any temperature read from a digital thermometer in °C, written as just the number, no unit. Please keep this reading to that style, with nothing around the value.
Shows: -5.3
